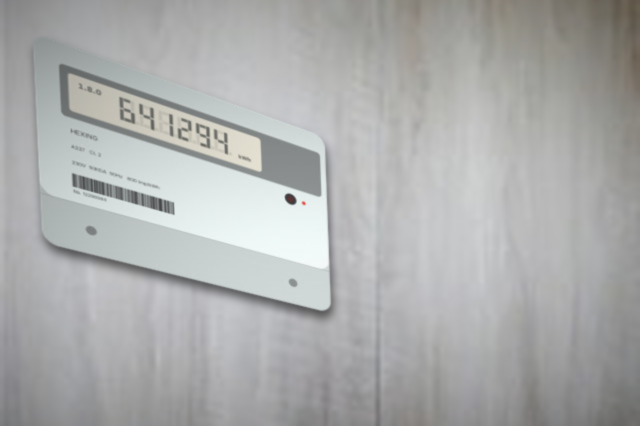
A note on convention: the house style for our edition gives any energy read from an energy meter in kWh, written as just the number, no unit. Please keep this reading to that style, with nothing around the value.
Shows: 641294
